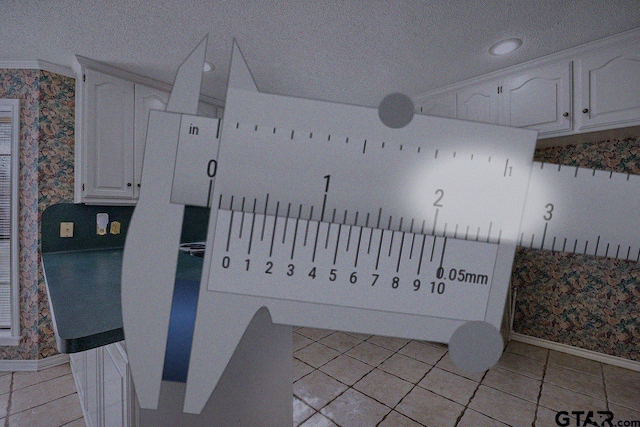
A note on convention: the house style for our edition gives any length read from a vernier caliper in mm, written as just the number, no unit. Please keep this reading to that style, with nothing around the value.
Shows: 2.2
